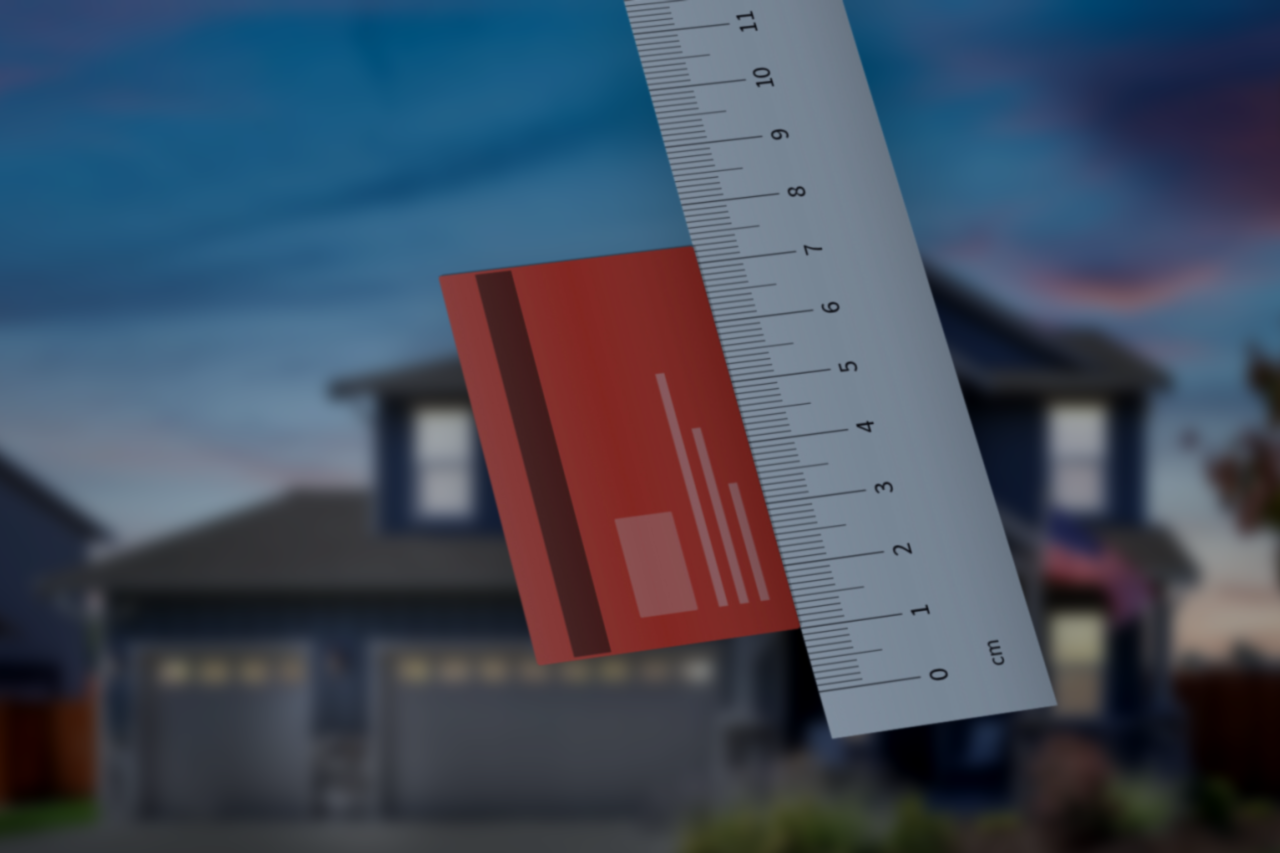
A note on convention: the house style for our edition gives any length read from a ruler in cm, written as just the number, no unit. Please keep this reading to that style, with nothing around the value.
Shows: 6.3
